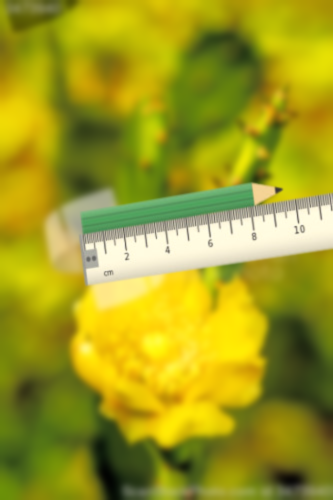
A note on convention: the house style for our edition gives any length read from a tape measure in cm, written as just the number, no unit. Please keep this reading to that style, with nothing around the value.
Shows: 9.5
